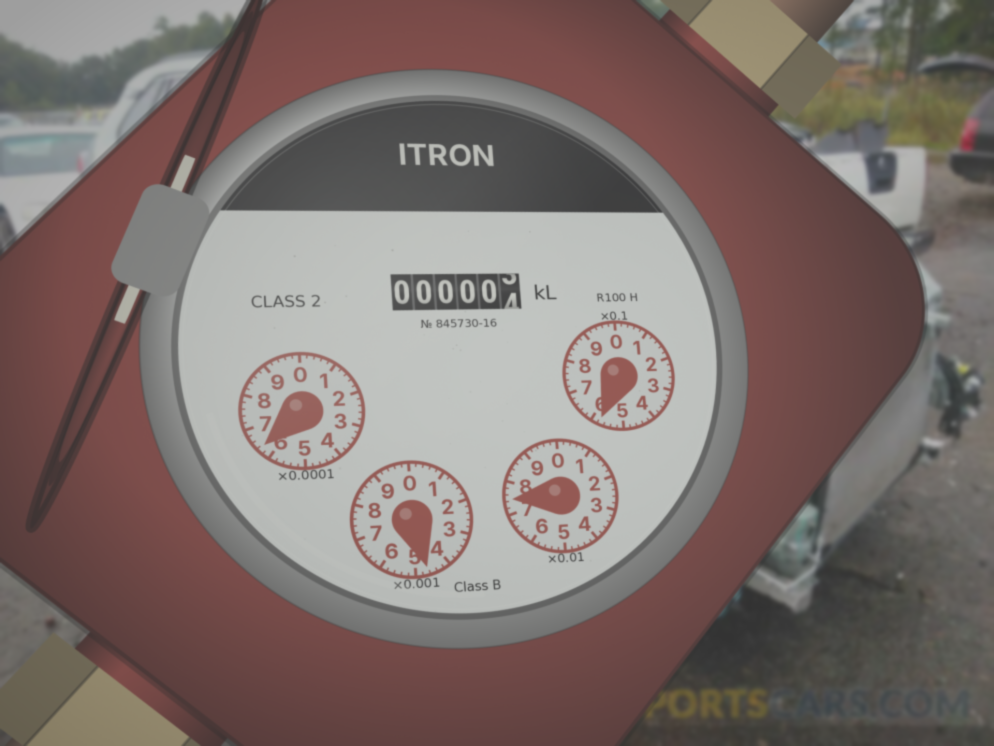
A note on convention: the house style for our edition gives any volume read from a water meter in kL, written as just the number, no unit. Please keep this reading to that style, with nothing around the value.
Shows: 3.5746
